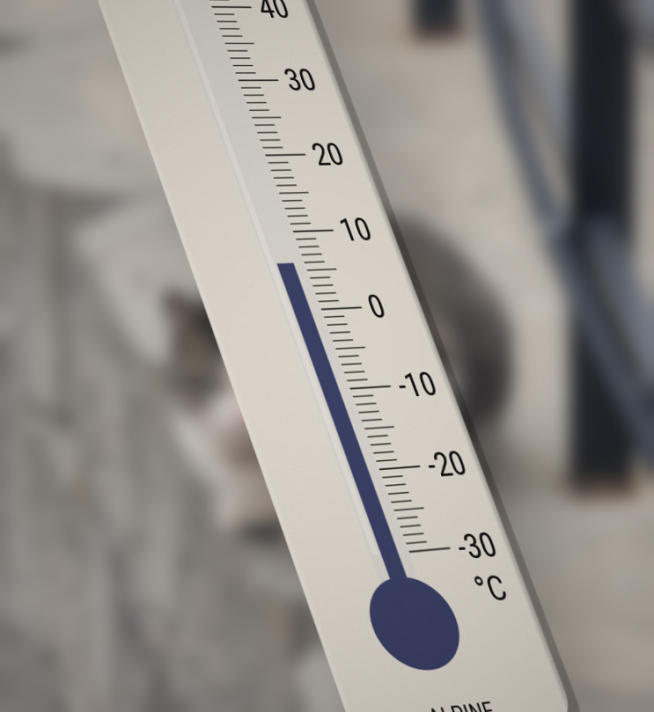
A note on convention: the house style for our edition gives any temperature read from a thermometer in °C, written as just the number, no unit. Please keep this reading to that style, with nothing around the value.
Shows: 6
